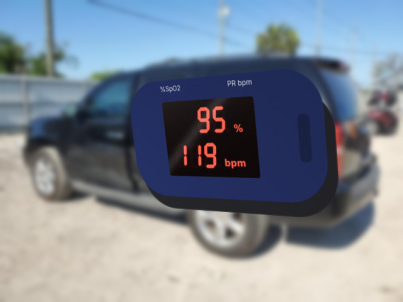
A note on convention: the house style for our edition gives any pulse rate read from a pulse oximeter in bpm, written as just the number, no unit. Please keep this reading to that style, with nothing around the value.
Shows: 119
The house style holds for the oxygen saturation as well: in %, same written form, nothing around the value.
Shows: 95
